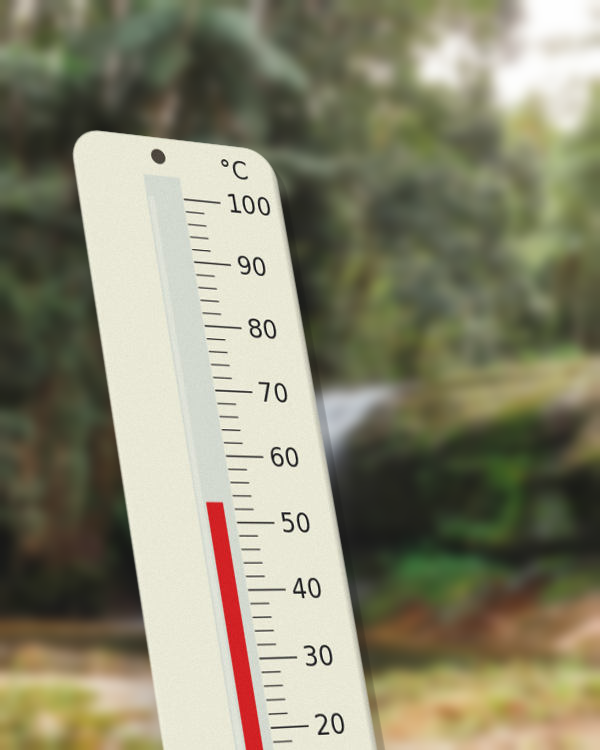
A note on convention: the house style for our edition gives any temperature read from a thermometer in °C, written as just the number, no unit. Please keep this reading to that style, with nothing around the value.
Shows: 53
